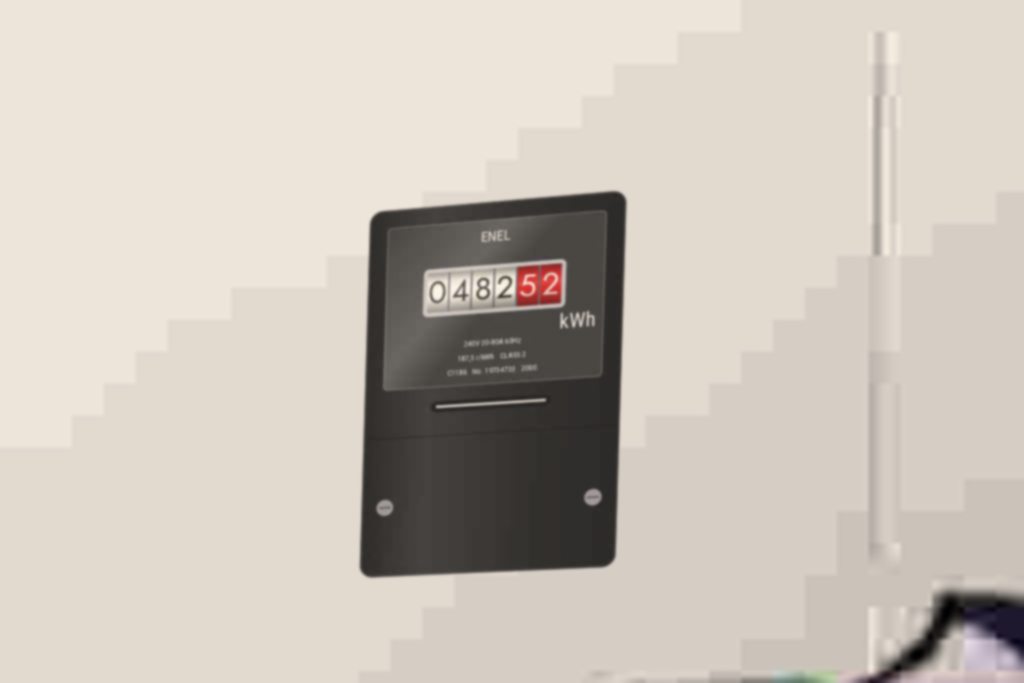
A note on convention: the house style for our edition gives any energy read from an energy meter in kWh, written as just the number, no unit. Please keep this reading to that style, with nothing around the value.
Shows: 482.52
